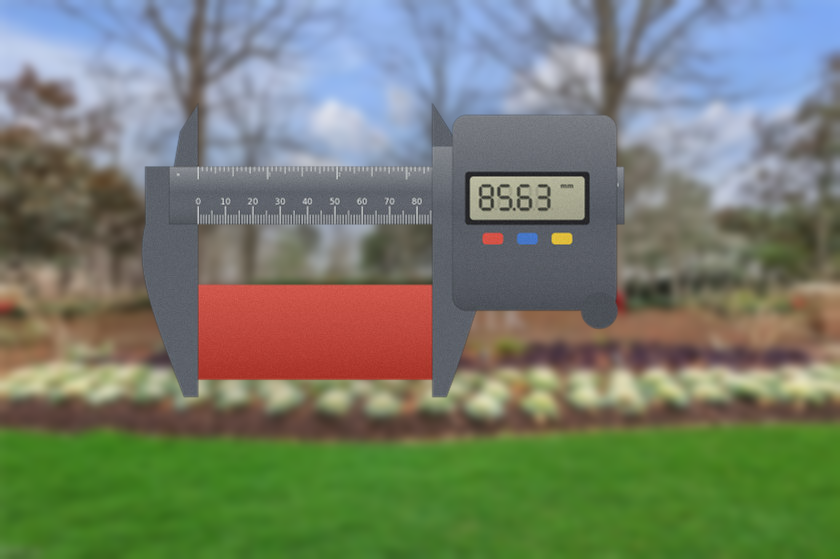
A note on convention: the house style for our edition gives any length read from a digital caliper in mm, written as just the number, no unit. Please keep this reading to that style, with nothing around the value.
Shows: 85.63
